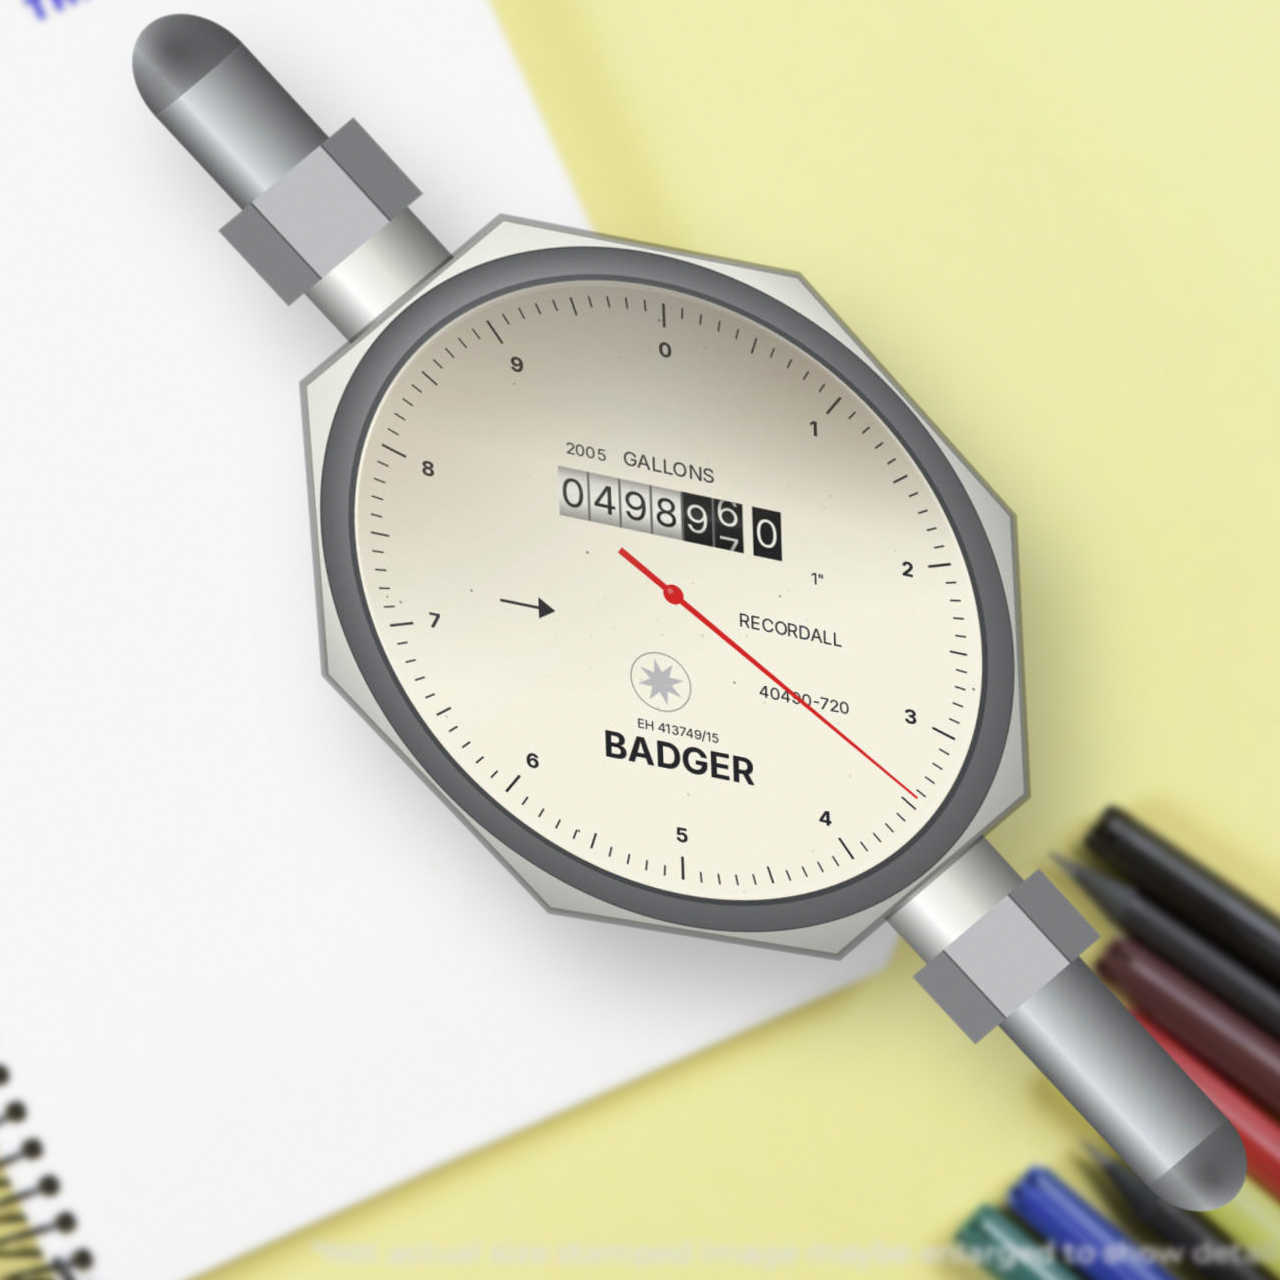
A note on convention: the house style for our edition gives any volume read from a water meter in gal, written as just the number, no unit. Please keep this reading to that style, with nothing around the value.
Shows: 498963.4
